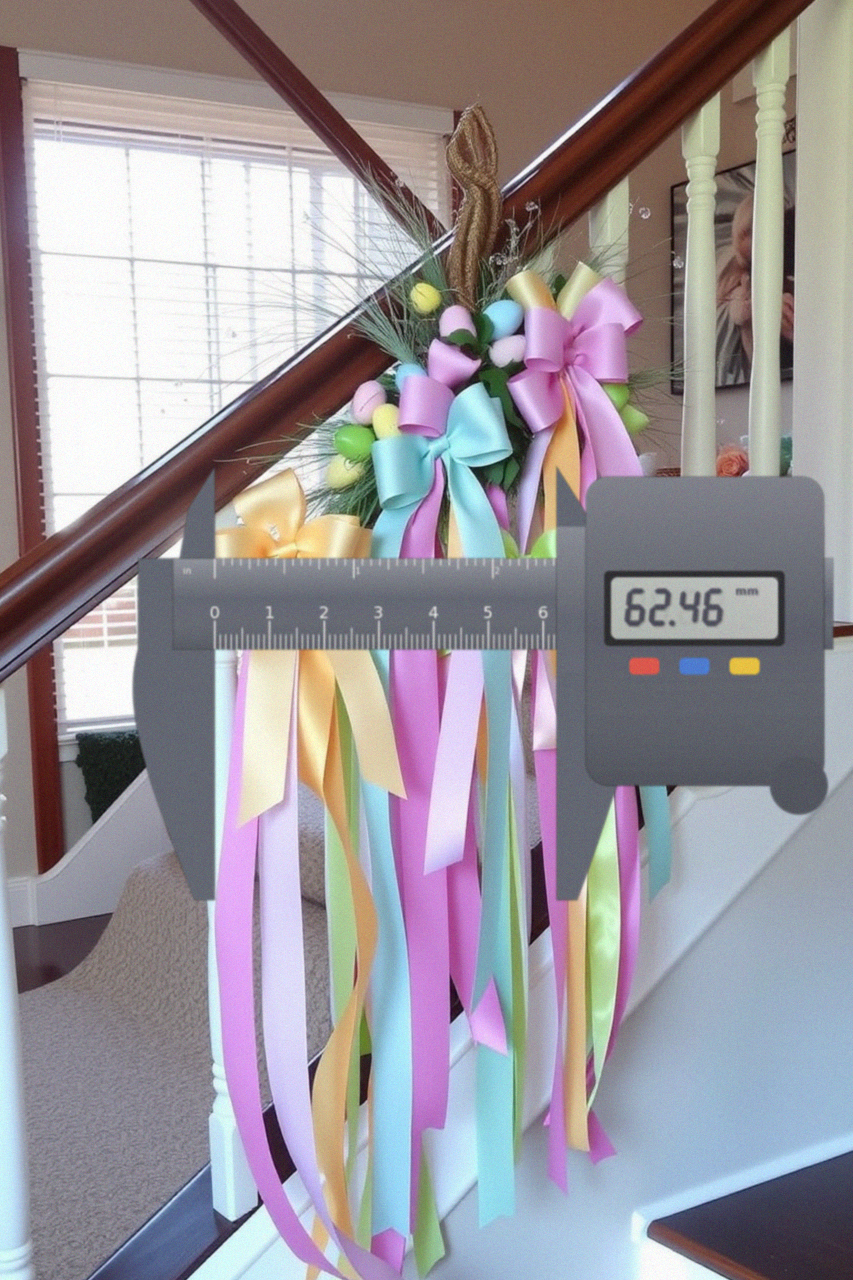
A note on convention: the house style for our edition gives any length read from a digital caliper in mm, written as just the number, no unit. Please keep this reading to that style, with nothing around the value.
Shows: 62.46
